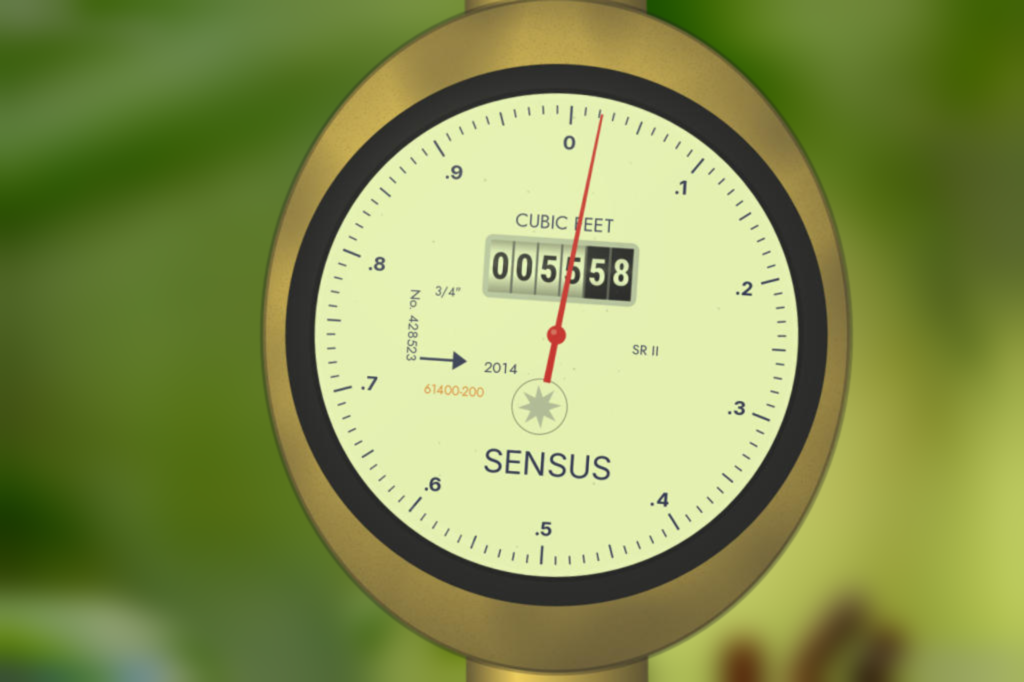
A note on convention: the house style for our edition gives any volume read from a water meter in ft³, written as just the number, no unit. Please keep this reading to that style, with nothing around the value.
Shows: 5558.02
